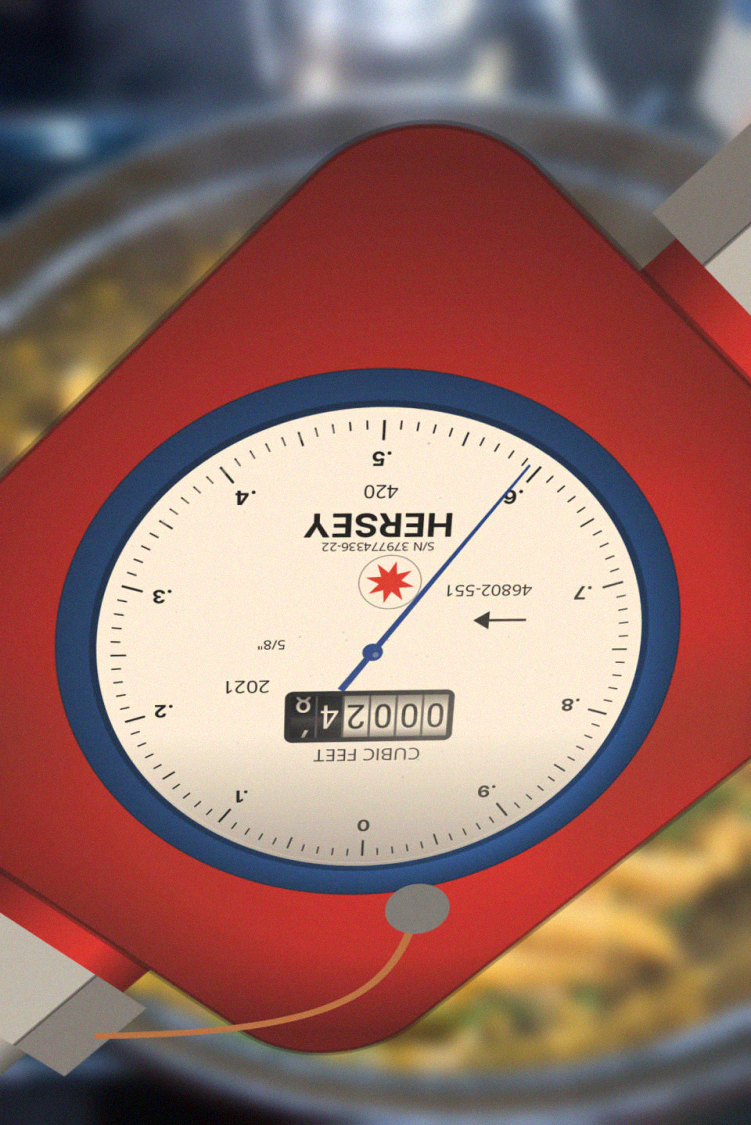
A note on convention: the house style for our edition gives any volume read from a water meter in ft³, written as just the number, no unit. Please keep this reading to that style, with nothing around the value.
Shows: 247.59
